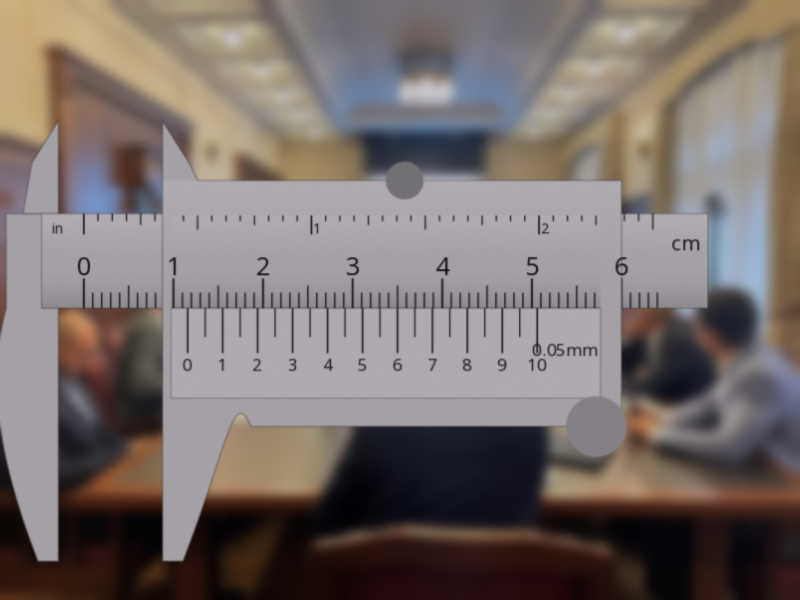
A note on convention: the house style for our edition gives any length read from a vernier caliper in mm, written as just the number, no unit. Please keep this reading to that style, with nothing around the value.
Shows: 11.6
